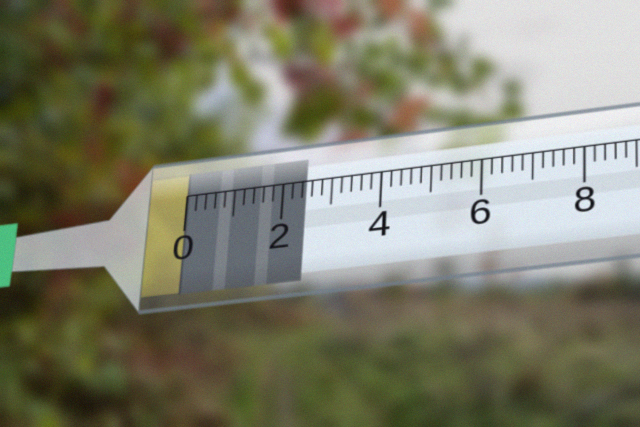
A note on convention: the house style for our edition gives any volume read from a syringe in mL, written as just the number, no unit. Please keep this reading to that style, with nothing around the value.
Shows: 0
